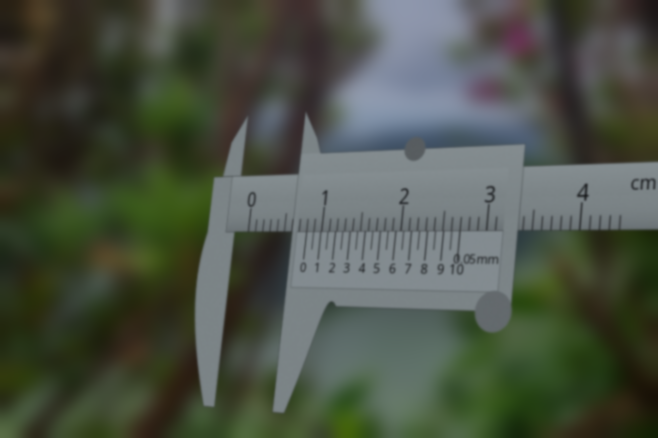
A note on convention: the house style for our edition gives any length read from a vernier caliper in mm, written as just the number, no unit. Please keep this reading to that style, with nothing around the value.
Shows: 8.0
